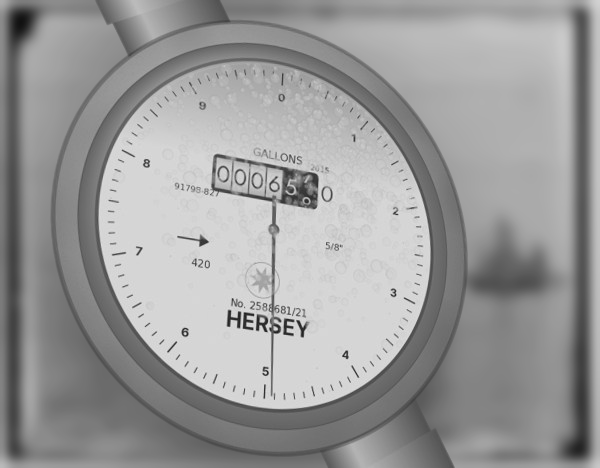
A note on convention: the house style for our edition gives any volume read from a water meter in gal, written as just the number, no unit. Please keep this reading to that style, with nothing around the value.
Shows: 6574.9
